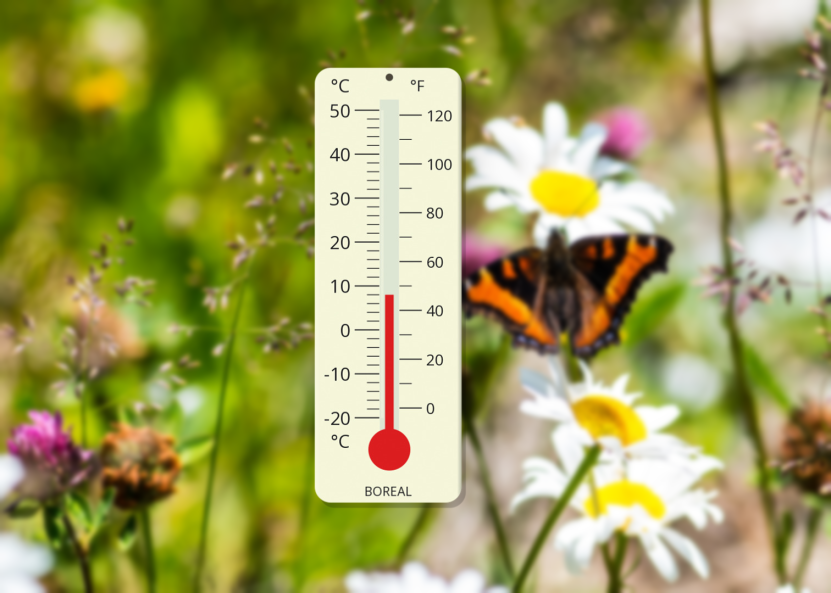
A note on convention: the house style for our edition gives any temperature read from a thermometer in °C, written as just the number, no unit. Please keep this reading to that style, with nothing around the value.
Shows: 8
